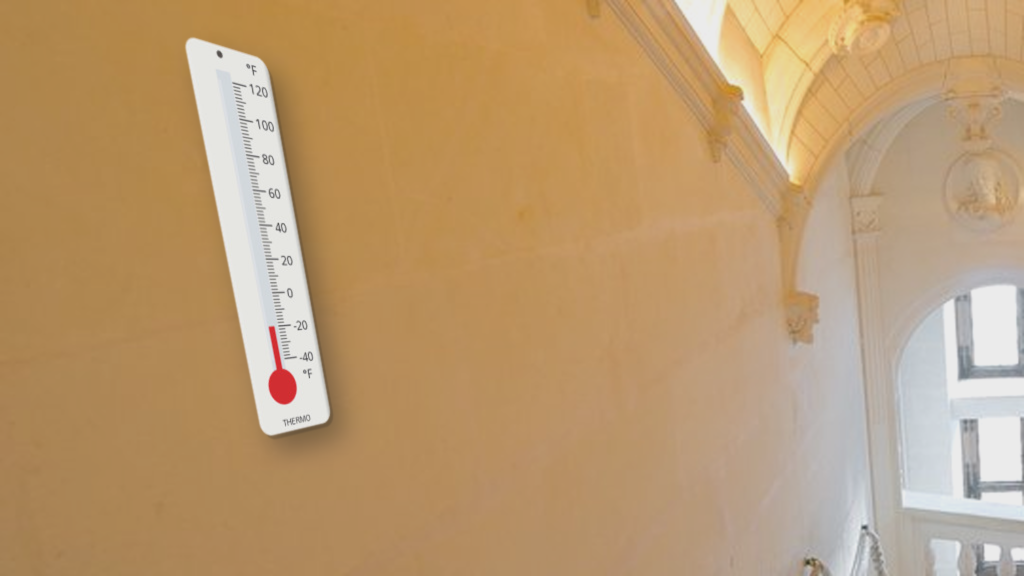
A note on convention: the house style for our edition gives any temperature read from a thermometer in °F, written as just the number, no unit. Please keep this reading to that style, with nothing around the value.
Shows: -20
